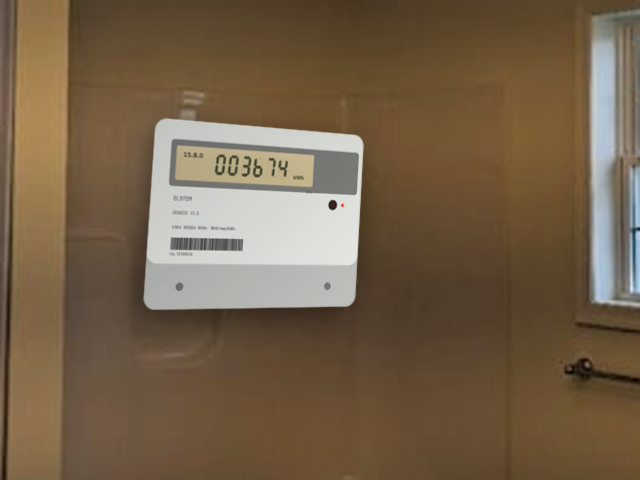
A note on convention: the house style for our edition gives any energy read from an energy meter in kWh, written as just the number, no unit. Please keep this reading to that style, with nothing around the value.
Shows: 3674
